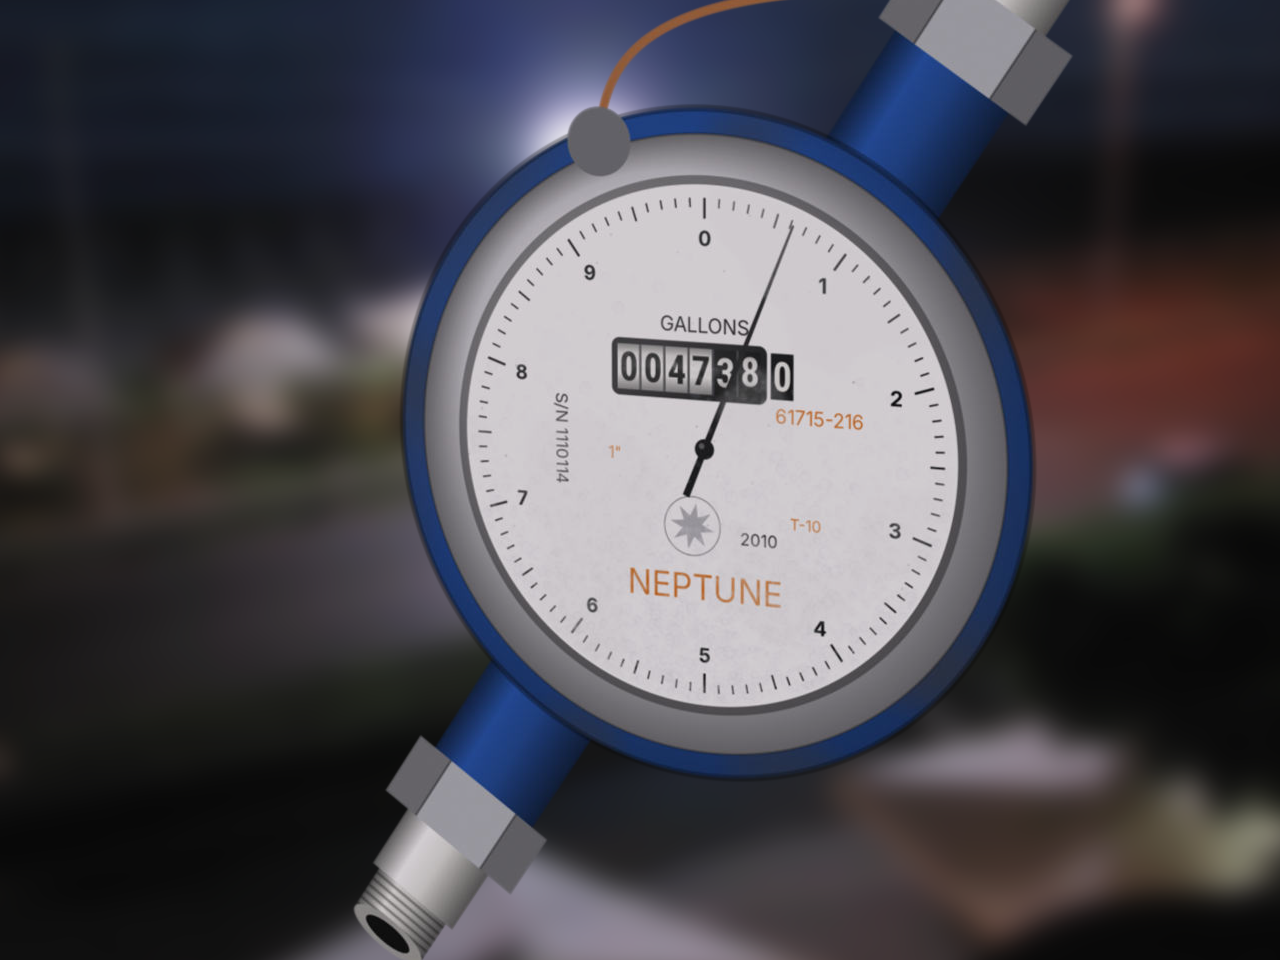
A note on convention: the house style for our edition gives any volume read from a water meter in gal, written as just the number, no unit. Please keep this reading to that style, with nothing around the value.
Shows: 47380.6
